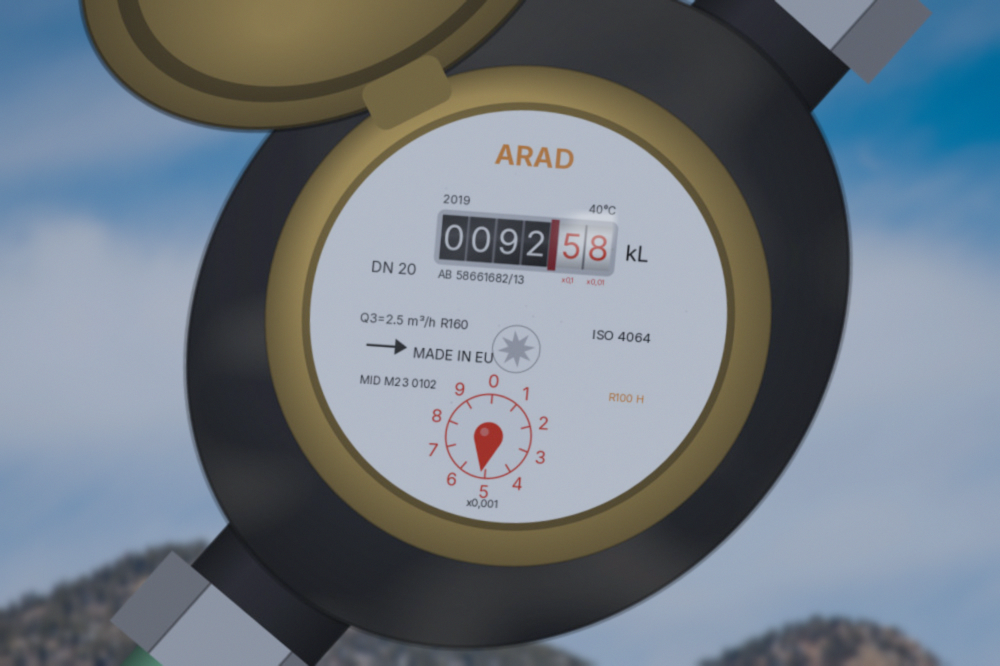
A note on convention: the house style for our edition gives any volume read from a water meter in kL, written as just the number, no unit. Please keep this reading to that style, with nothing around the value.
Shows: 92.585
